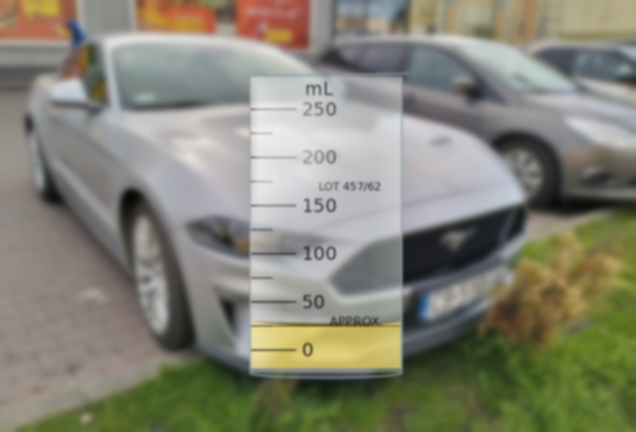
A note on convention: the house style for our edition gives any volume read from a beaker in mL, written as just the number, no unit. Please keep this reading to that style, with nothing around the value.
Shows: 25
